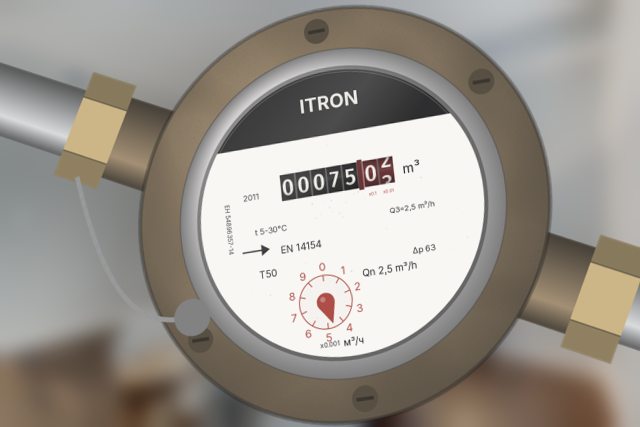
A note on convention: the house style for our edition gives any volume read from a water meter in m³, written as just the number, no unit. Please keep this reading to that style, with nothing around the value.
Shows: 75.024
